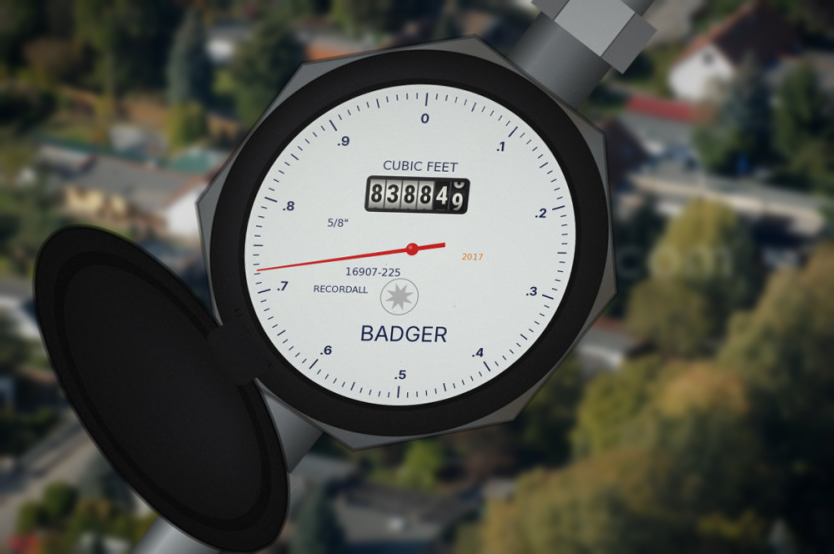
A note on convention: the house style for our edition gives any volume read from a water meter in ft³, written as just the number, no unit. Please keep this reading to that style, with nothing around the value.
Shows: 838848.72
